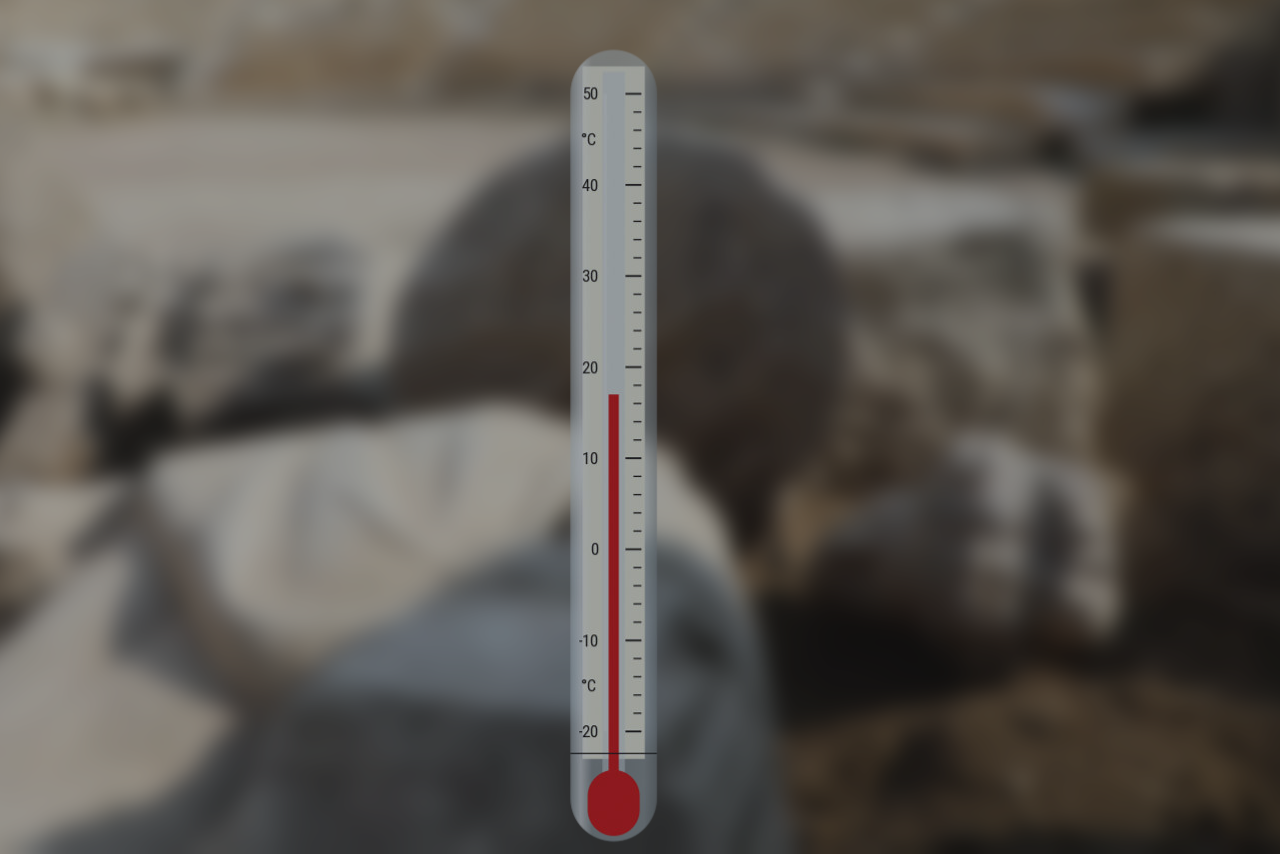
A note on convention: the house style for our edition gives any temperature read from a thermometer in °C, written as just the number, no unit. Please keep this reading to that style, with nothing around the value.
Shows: 17
